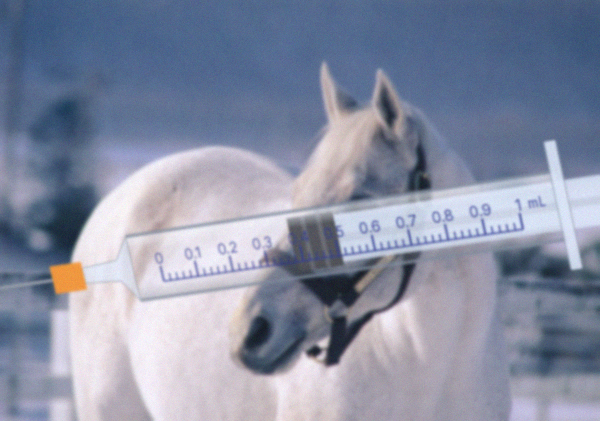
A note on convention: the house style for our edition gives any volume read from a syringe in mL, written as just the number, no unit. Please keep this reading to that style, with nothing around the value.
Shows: 0.38
